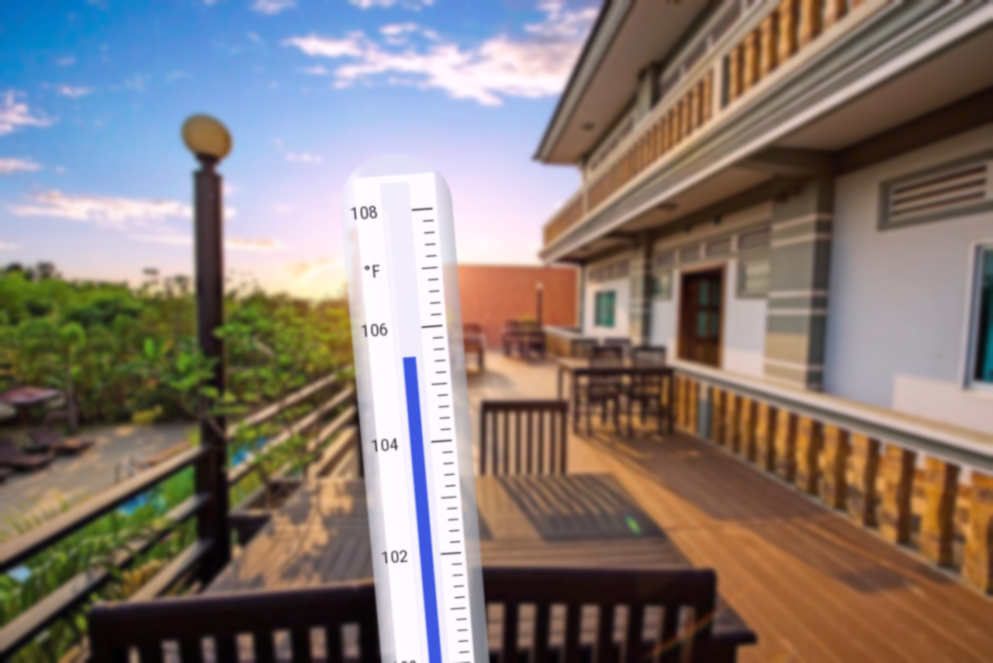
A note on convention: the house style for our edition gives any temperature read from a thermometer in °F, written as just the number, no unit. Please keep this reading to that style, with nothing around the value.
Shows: 105.5
